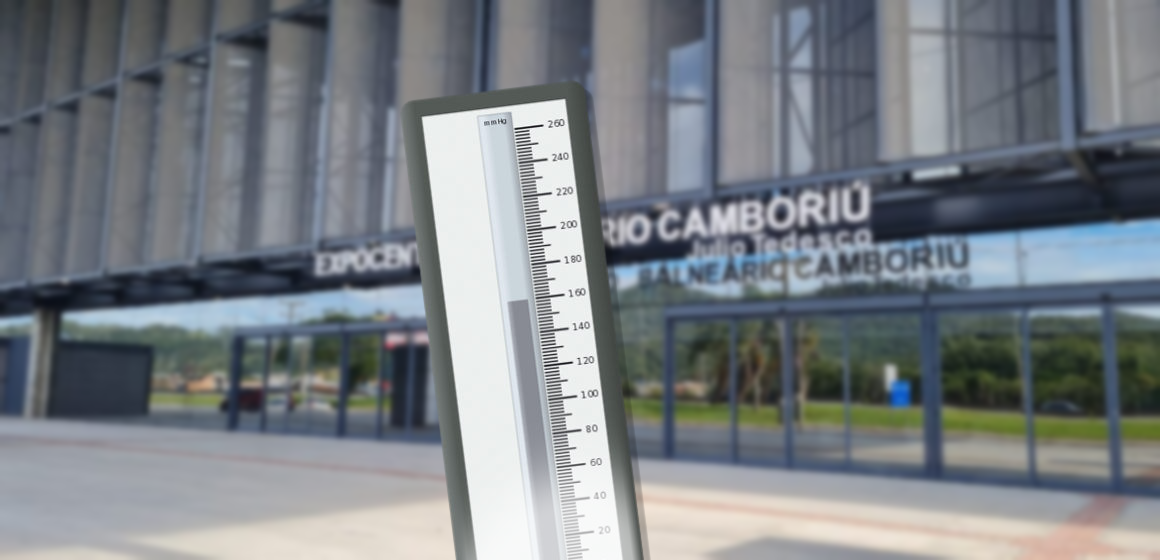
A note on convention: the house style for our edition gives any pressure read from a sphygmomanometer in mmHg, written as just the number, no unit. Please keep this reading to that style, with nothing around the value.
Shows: 160
